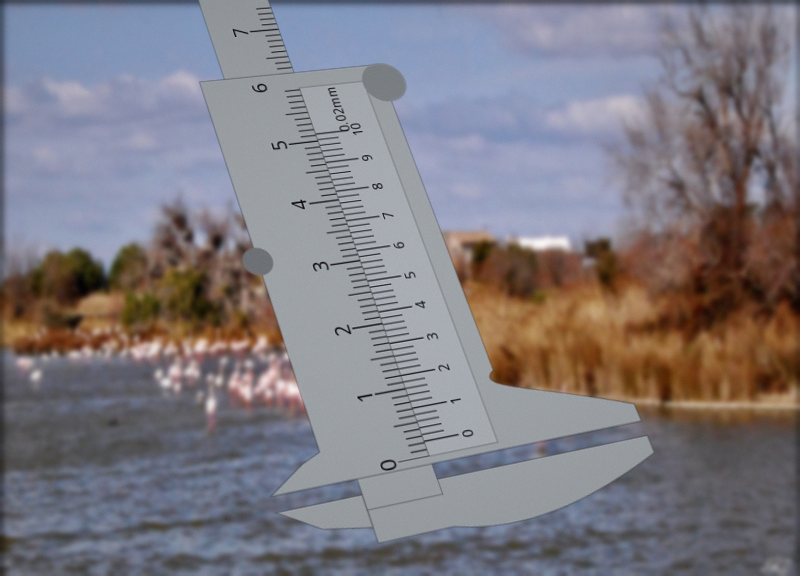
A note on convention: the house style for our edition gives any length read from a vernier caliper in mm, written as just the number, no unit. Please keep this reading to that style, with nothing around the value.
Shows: 2.2
